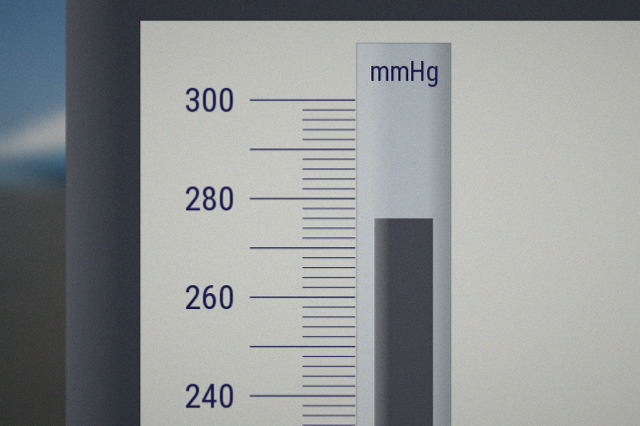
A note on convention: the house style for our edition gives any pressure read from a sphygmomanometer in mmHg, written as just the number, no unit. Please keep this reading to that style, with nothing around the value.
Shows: 276
